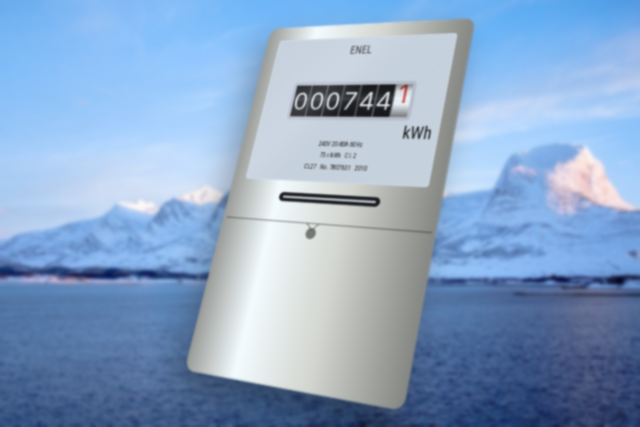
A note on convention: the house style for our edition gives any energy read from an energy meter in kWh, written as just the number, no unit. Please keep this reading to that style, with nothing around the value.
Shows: 744.1
